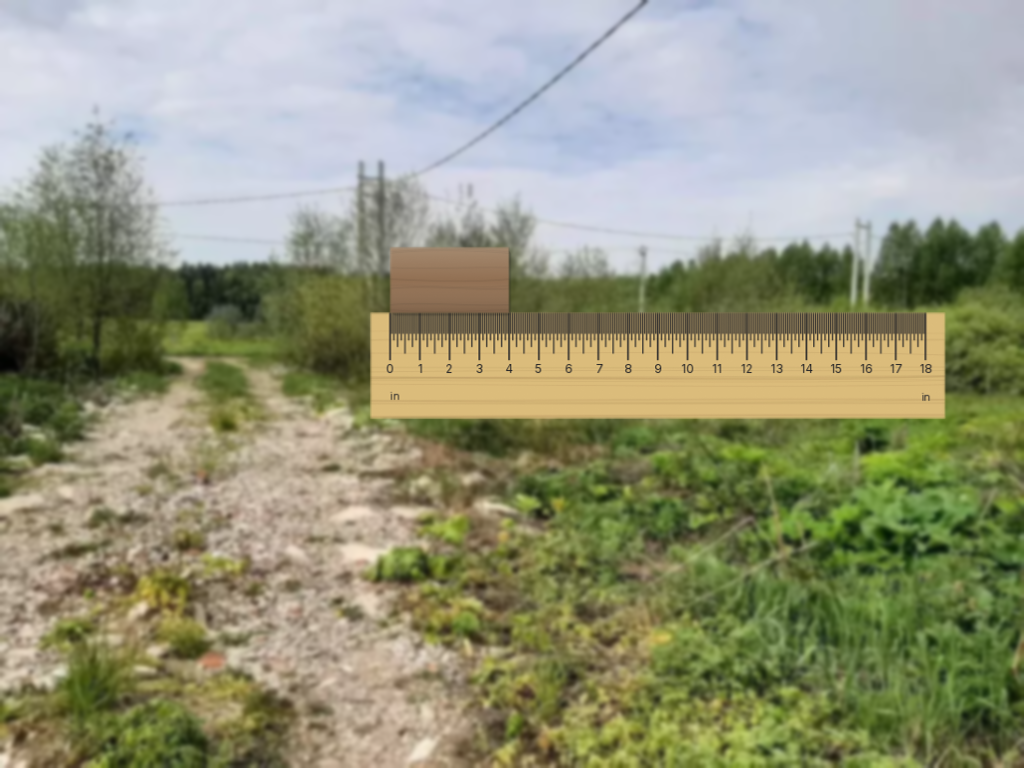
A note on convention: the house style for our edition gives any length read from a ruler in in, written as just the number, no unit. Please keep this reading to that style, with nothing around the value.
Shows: 4
